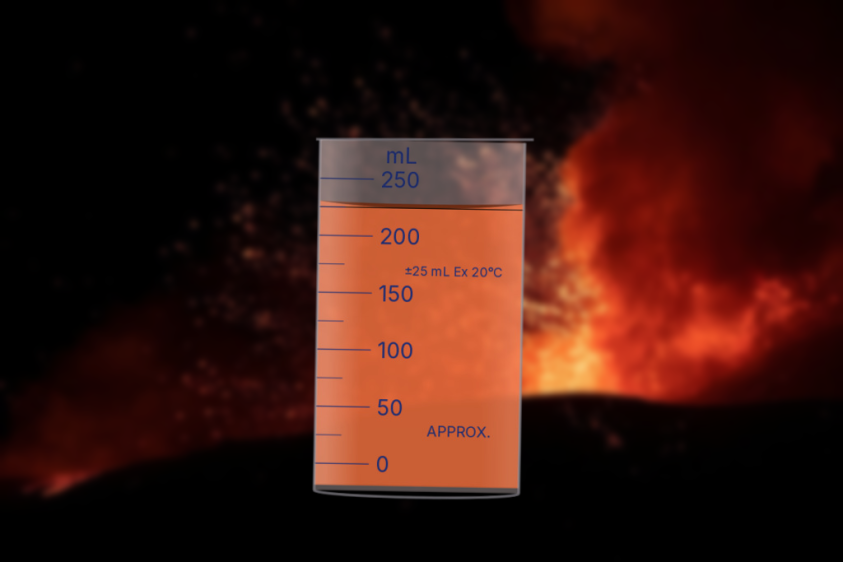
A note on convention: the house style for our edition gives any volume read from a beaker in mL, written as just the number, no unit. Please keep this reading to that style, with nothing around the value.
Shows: 225
